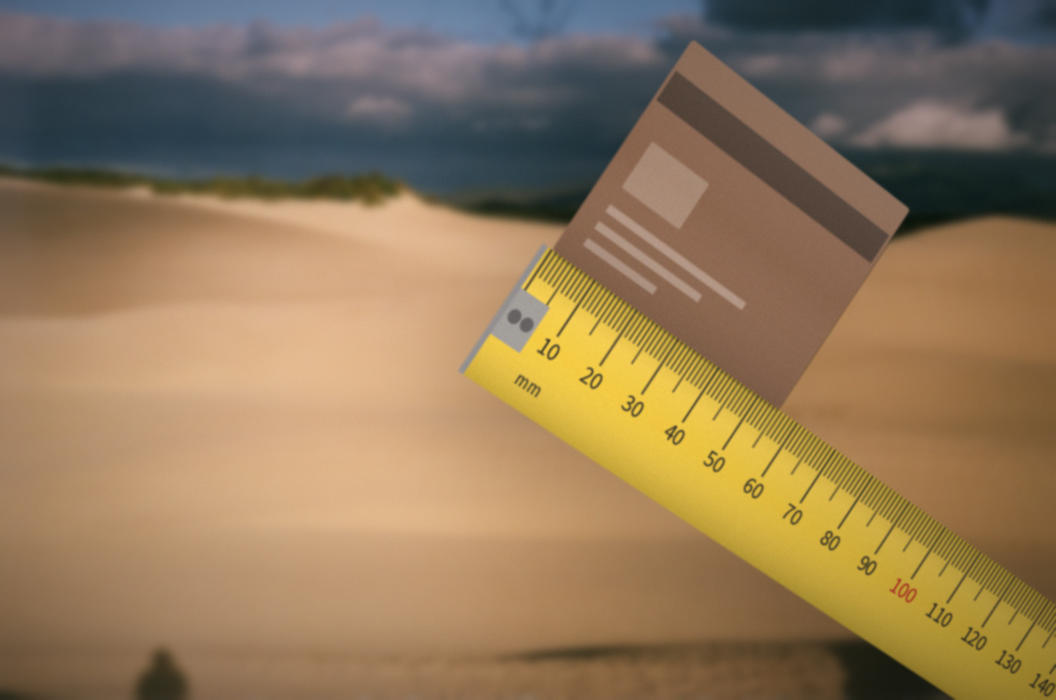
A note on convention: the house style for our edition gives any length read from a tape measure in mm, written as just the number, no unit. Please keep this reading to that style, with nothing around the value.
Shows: 55
